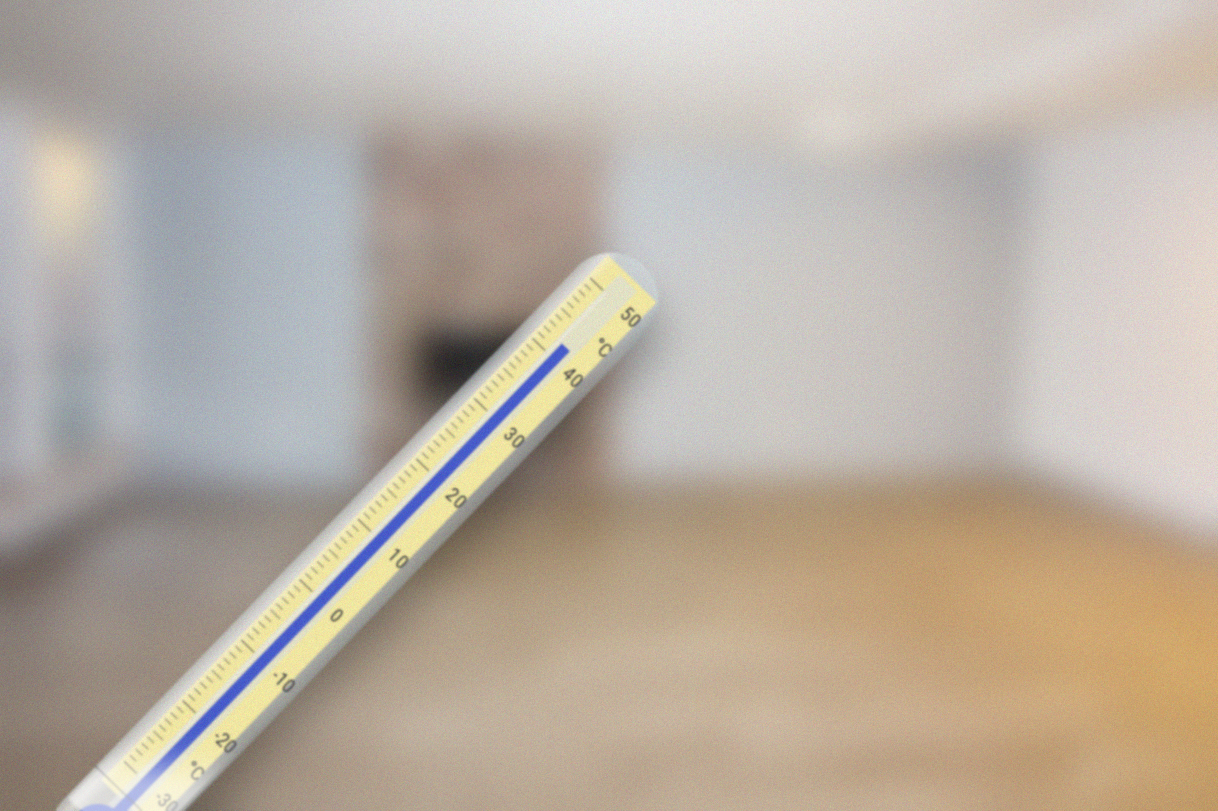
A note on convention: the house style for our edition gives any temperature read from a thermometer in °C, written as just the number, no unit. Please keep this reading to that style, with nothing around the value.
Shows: 42
